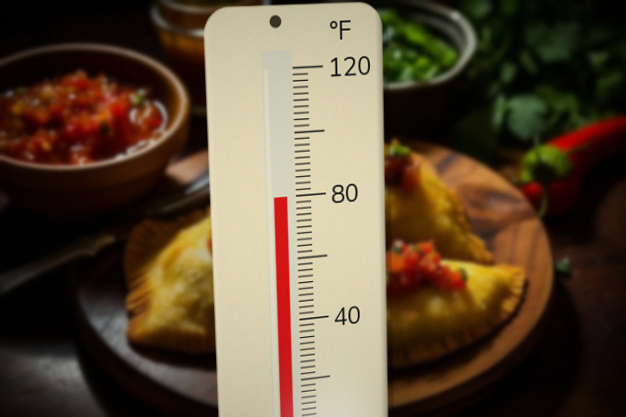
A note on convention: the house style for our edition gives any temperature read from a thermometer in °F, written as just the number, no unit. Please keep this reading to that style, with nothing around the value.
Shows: 80
